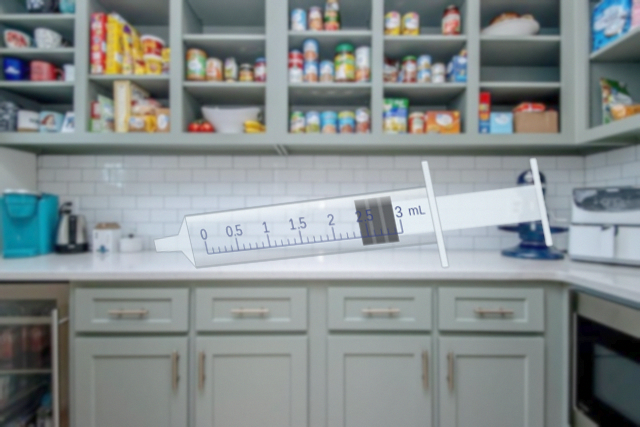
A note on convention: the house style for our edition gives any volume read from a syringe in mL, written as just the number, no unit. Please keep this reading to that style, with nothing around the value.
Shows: 2.4
